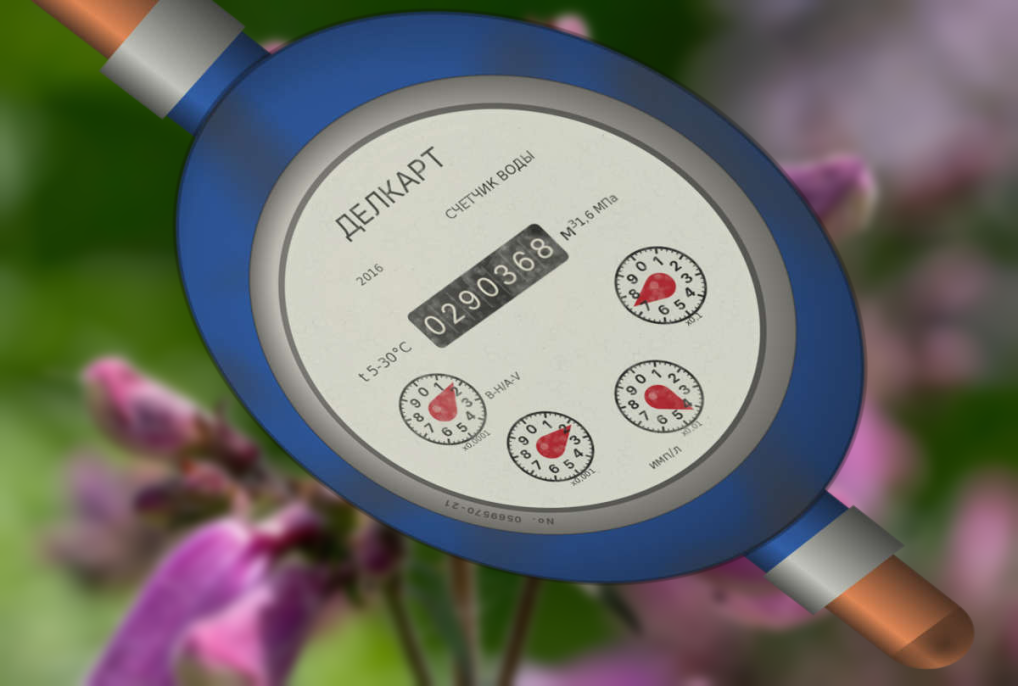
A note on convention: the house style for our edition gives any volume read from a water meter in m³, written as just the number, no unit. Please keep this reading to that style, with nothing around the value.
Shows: 290368.7421
